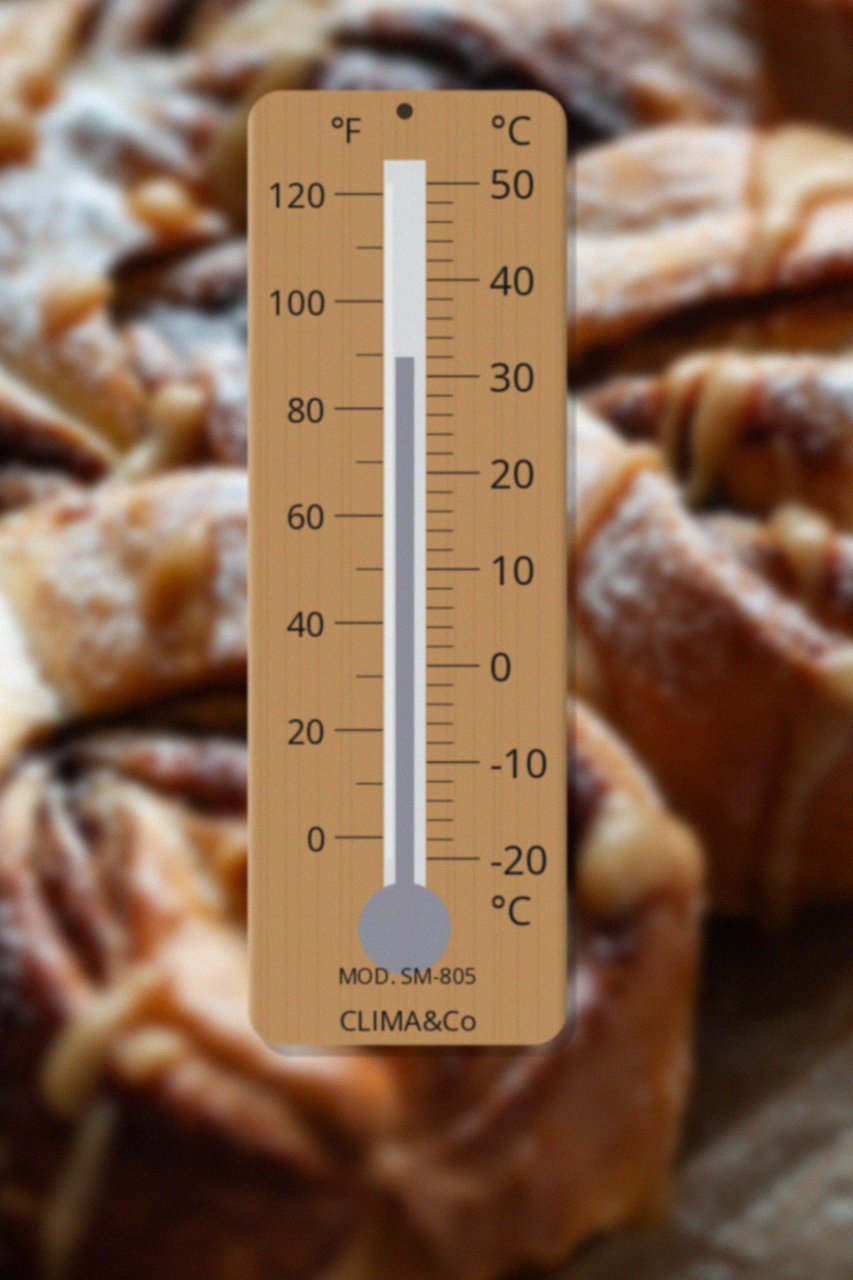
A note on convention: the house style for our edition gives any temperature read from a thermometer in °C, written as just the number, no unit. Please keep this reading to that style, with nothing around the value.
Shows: 32
